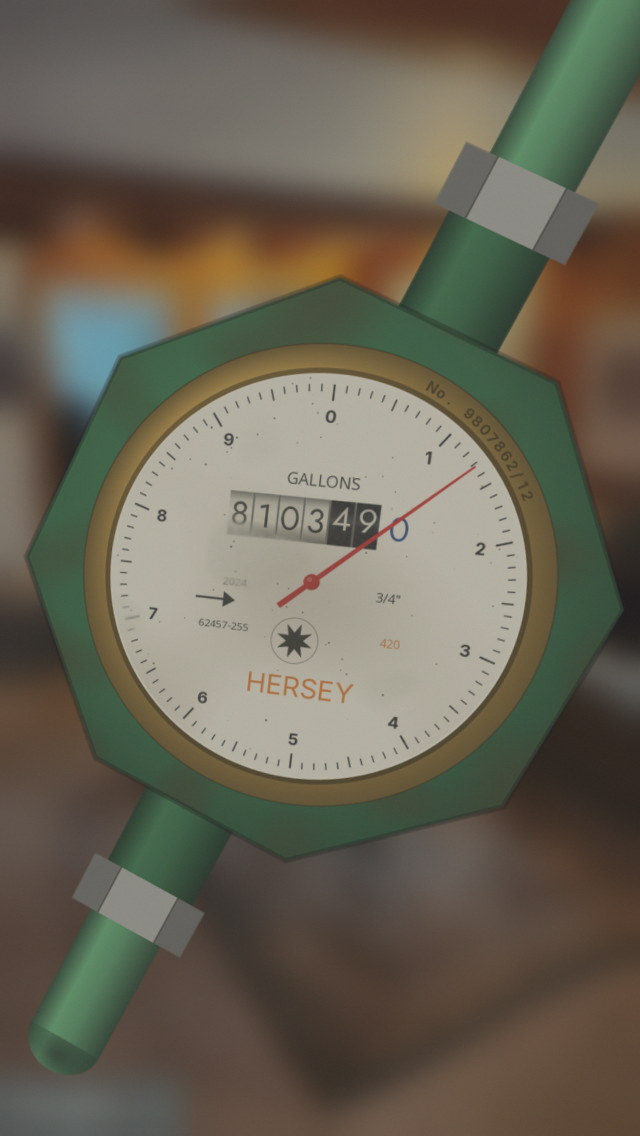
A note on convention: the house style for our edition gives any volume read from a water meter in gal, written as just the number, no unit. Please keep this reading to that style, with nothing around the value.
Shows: 8103491.3
